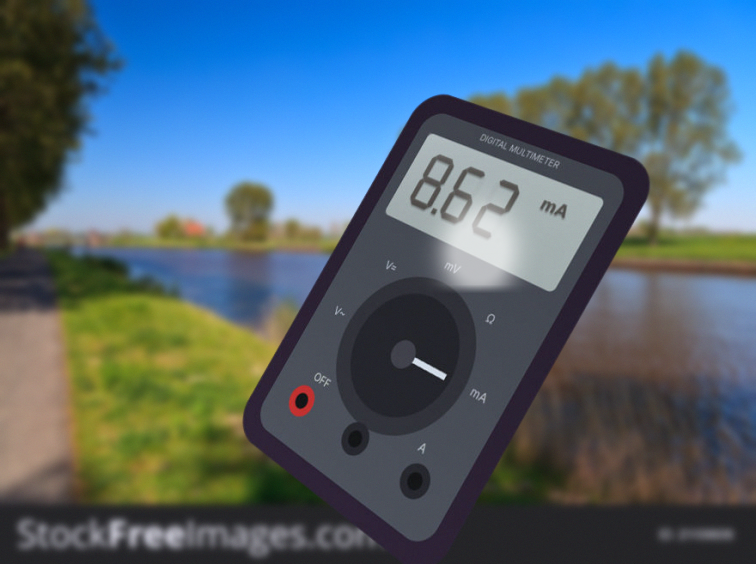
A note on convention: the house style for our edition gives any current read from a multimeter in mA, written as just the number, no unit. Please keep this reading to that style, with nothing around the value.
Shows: 8.62
